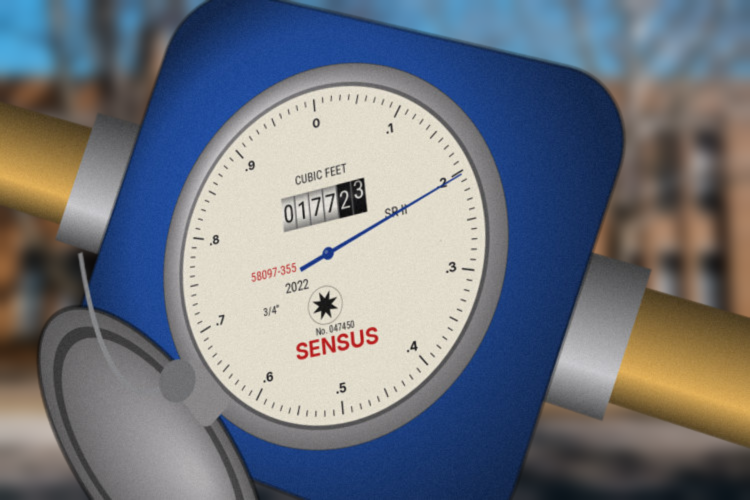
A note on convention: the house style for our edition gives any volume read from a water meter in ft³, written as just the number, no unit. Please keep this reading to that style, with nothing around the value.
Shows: 17723.20
